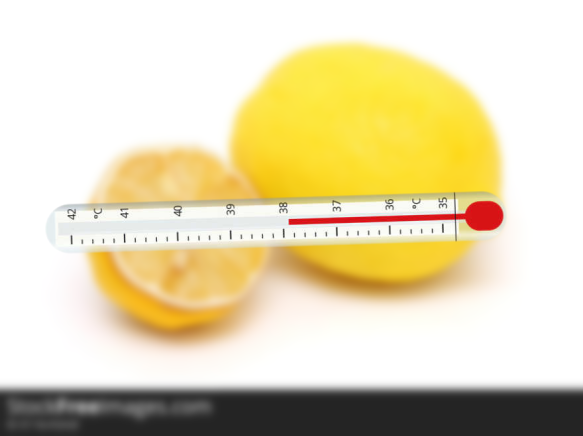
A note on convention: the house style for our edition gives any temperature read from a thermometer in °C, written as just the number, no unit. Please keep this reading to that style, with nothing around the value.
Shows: 37.9
